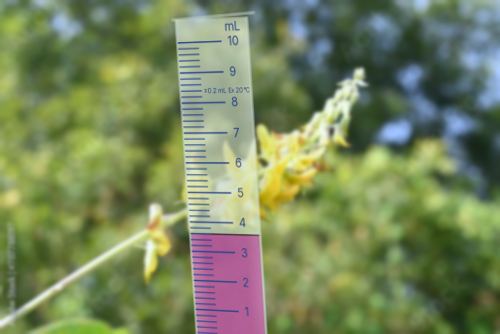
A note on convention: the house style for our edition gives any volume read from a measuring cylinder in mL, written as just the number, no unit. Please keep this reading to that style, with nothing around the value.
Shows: 3.6
